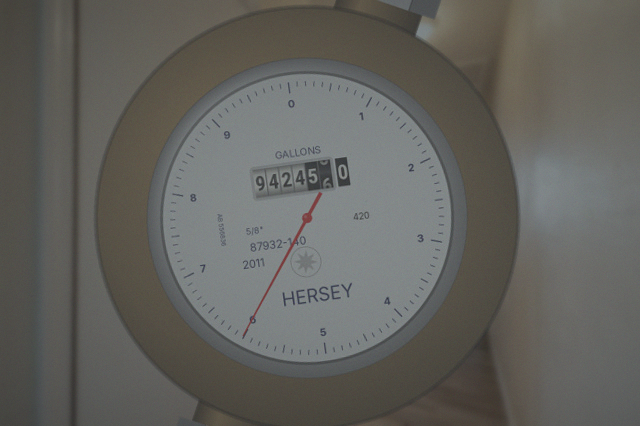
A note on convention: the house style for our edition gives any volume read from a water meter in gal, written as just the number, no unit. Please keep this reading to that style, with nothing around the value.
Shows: 9424556.0
